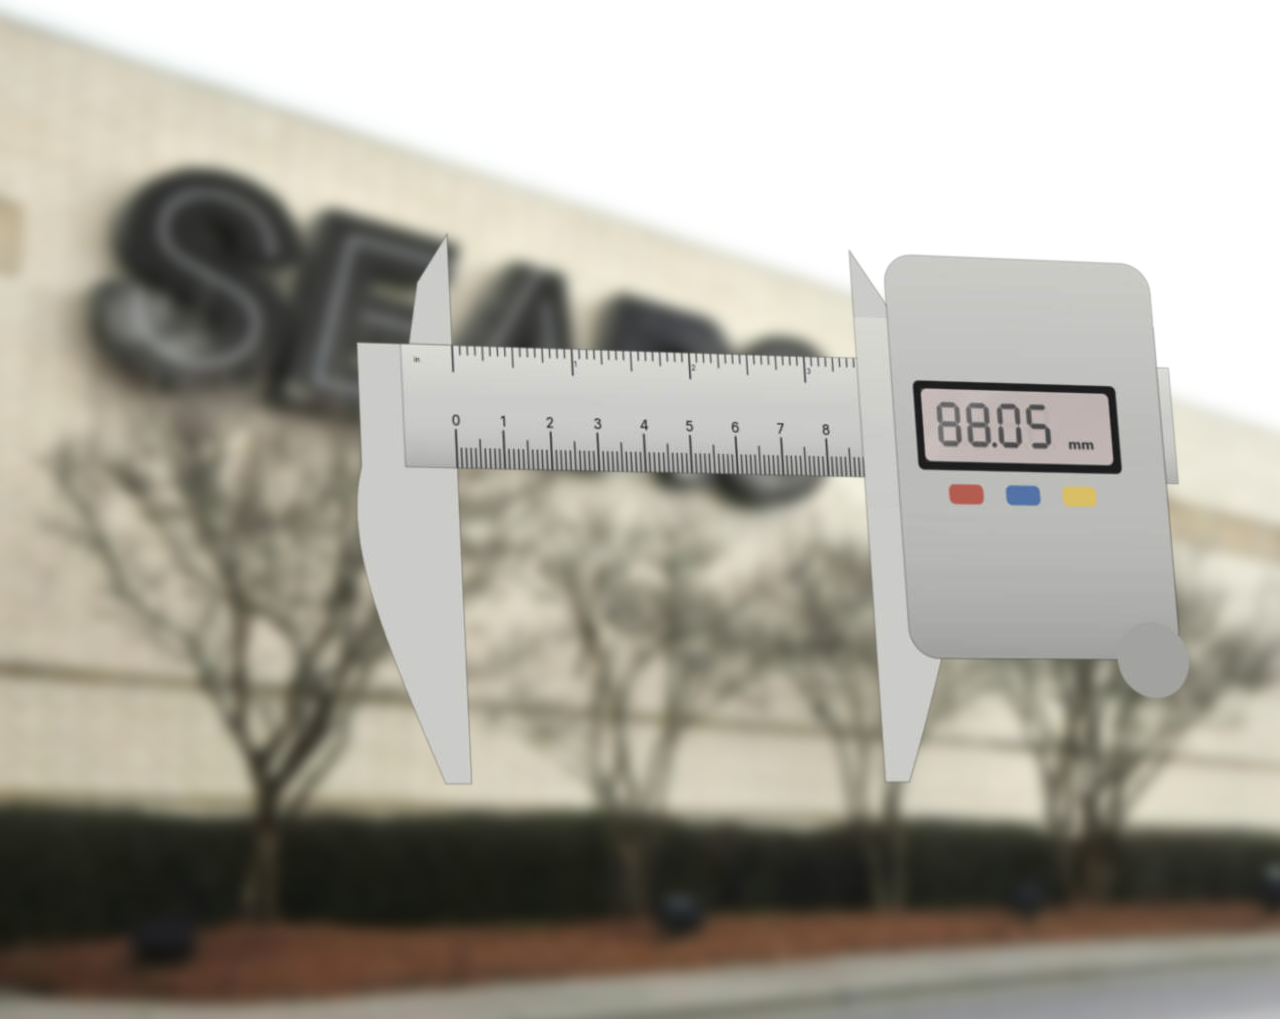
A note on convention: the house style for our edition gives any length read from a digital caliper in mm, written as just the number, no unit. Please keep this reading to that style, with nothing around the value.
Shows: 88.05
